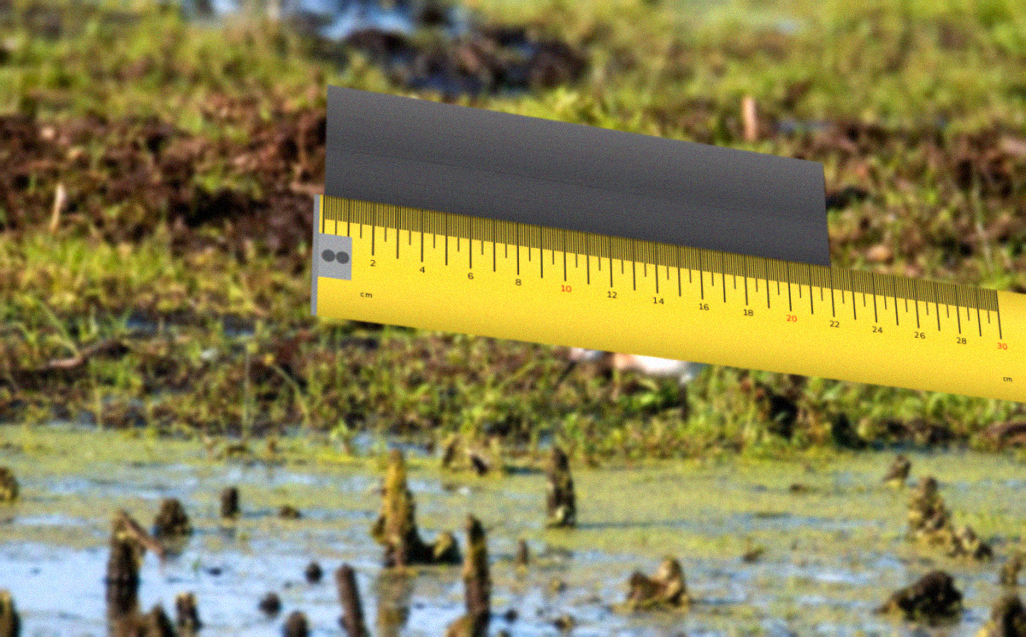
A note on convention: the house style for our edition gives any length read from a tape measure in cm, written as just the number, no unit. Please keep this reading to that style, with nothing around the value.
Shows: 22
